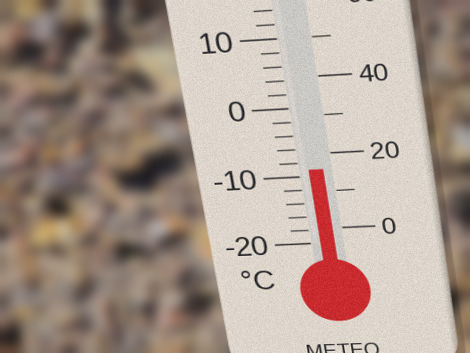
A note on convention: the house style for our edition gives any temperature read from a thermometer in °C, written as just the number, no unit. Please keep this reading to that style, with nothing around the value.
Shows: -9
